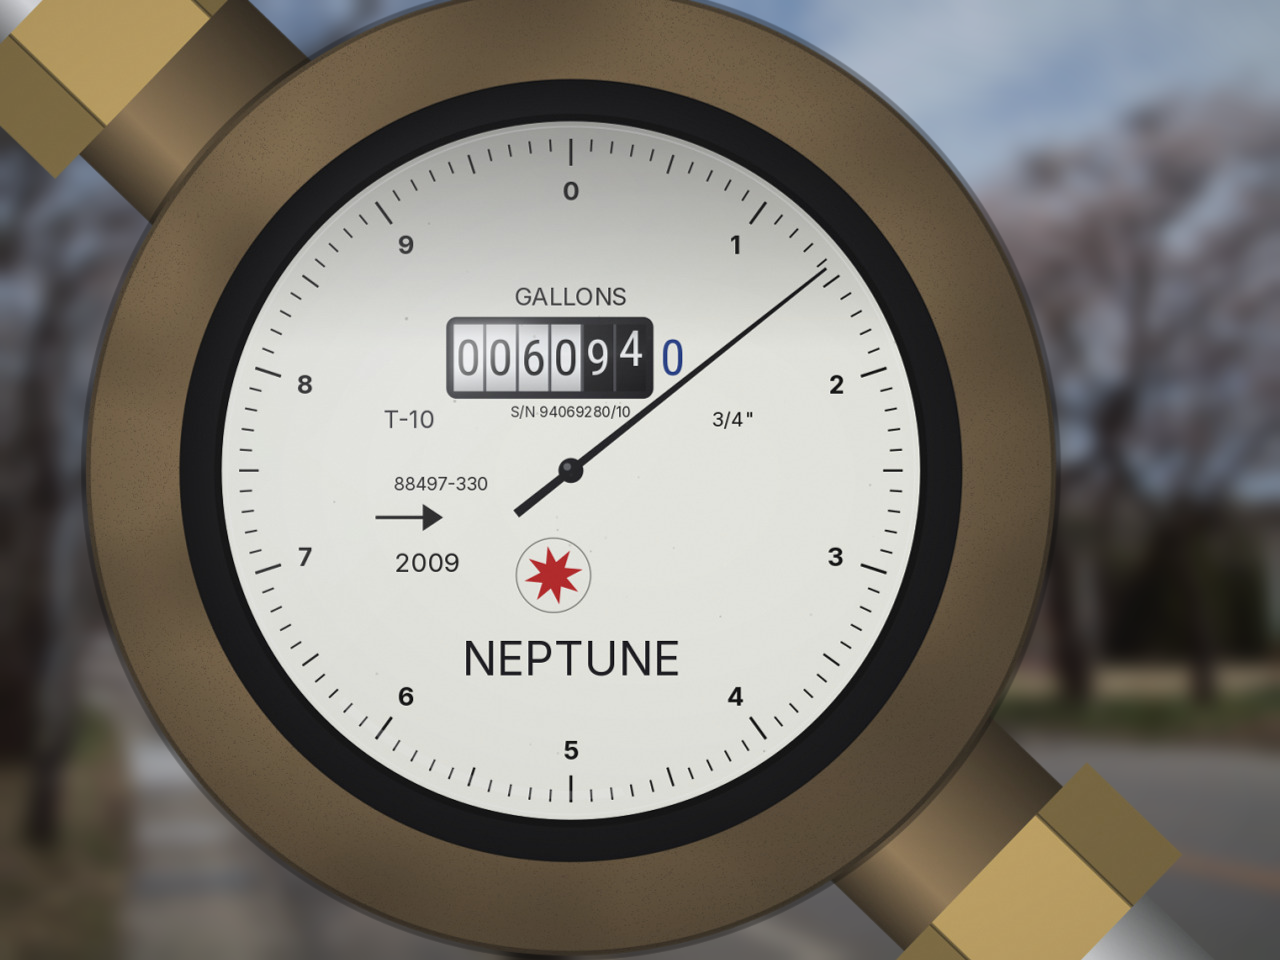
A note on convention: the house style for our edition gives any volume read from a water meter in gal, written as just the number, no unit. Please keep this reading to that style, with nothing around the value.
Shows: 60941.4
